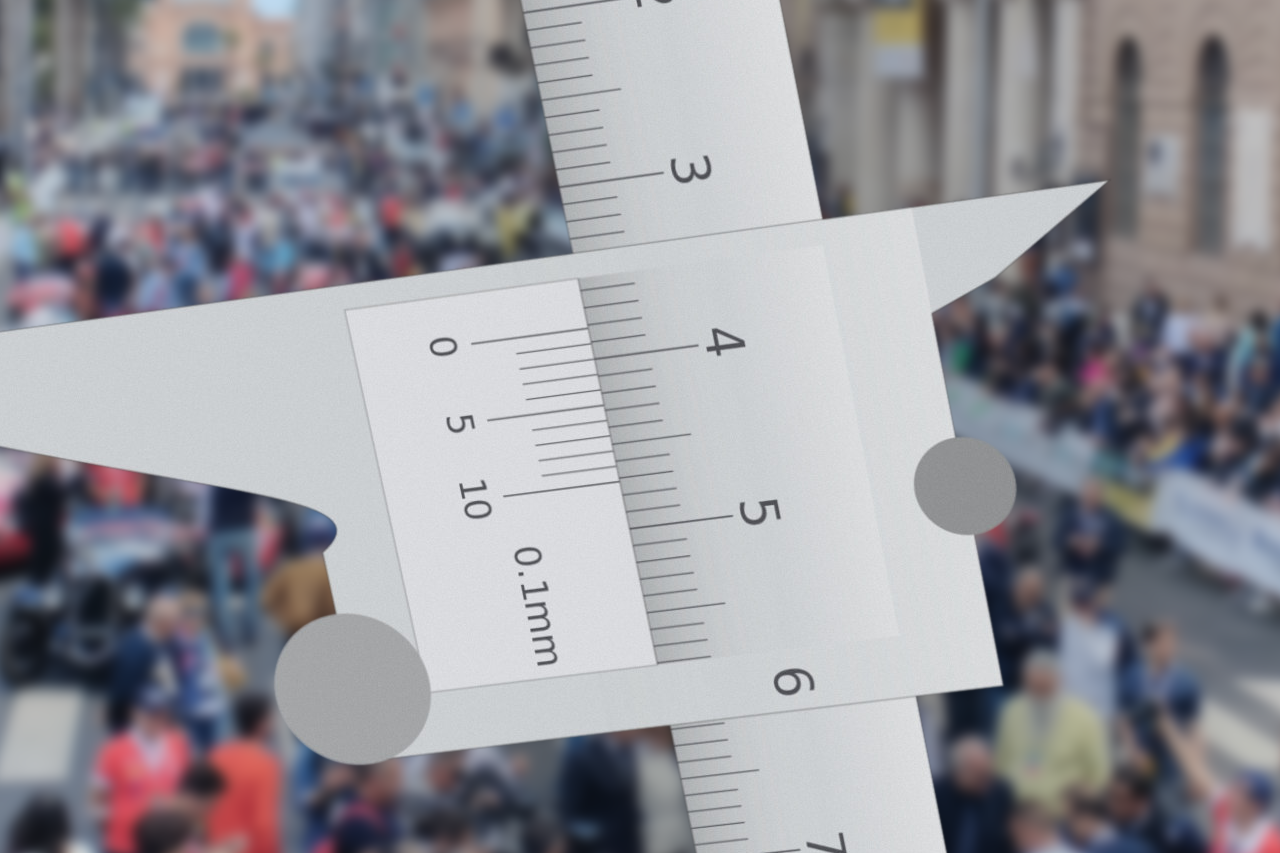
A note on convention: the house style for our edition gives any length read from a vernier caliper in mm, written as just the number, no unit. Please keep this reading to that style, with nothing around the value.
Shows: 38.2
